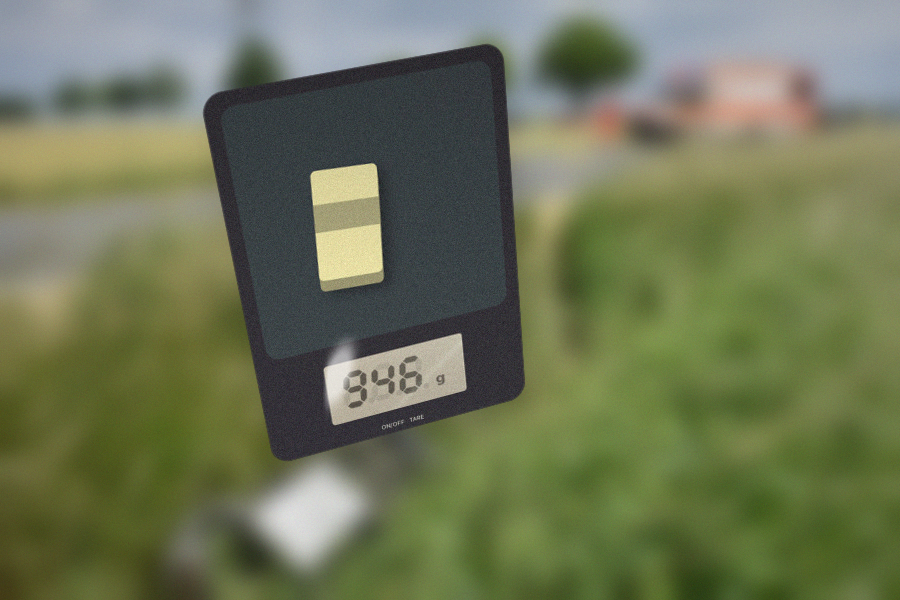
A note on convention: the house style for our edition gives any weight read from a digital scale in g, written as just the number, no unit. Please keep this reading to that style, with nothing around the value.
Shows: 946
